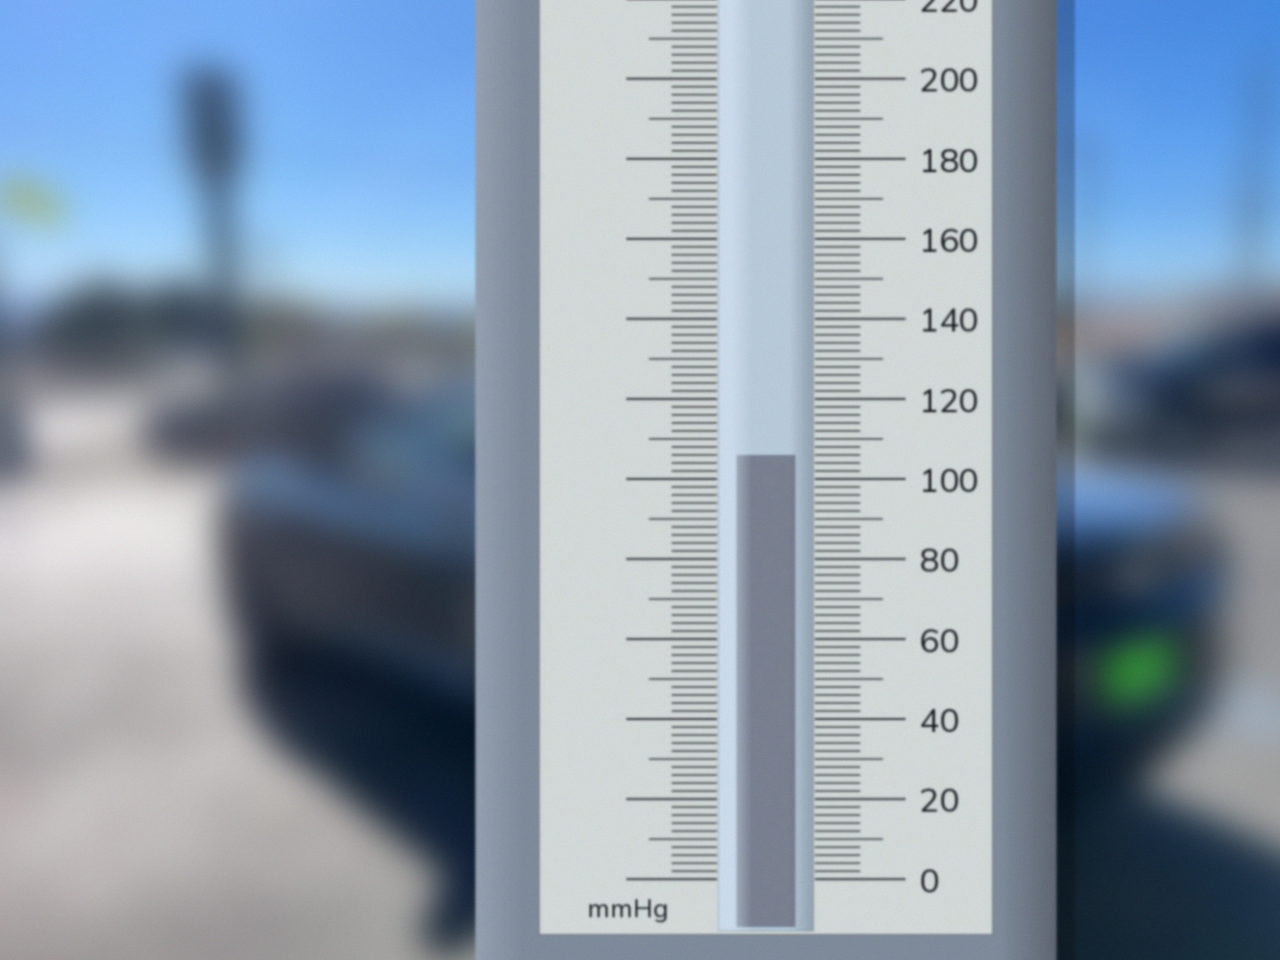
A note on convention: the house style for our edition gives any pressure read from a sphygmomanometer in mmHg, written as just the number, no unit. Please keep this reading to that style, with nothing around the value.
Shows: 106
